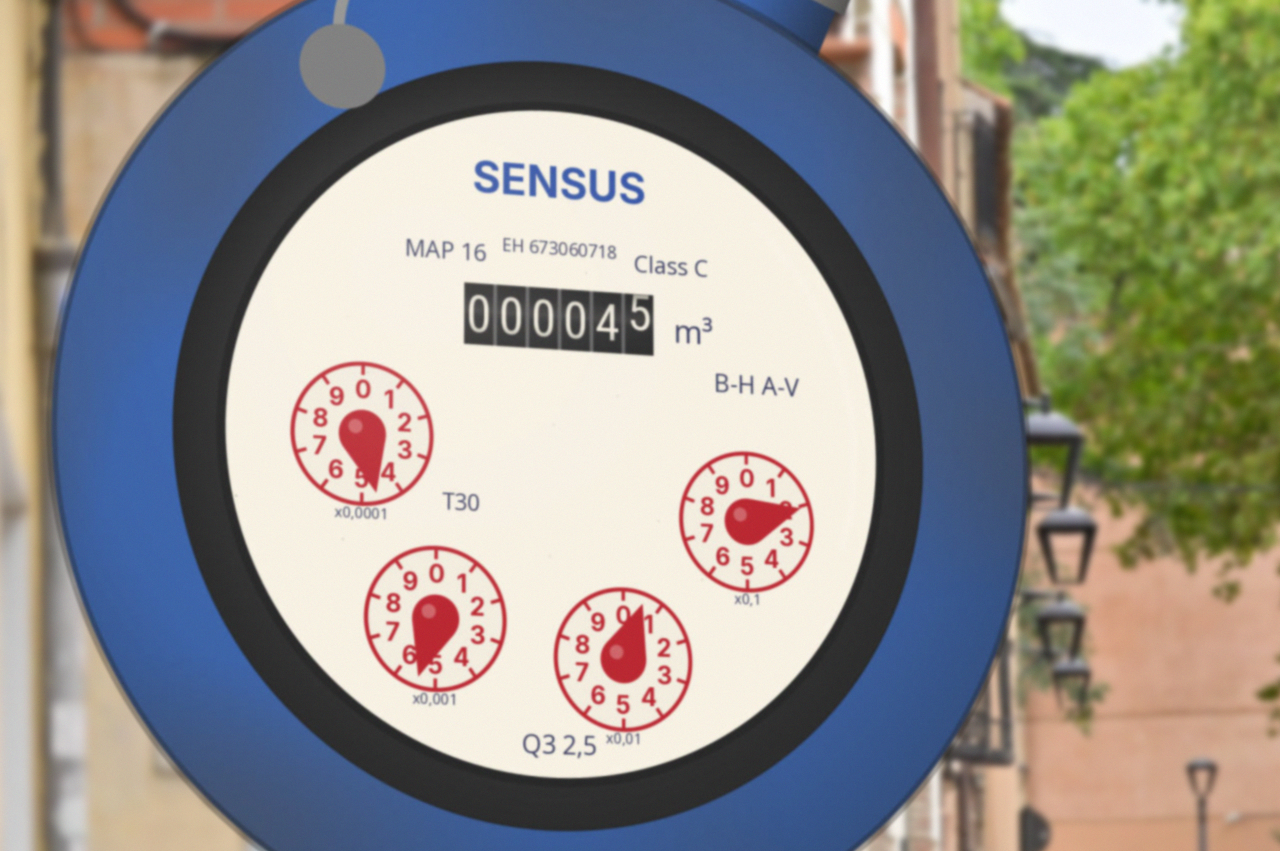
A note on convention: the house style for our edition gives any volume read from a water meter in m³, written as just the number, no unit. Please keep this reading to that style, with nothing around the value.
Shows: 45.2054
